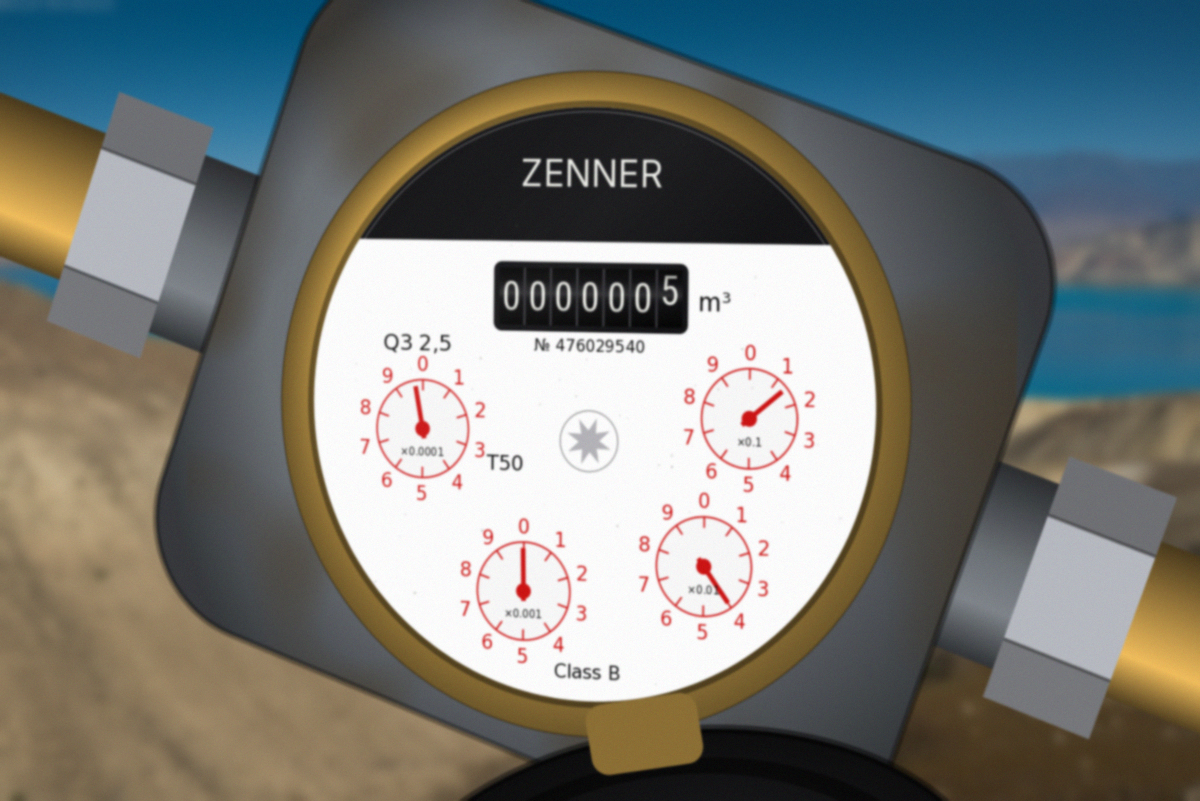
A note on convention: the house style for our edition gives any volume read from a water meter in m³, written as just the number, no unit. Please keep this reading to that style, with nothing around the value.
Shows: 5.1399
